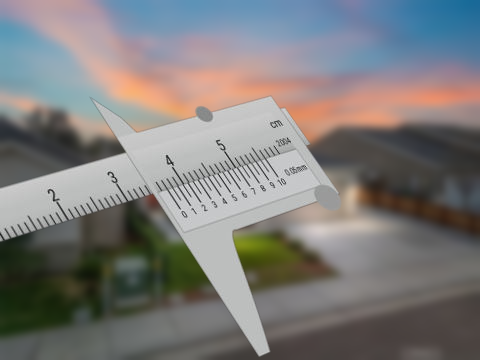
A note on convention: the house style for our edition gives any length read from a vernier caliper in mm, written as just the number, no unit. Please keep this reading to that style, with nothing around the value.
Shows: 37.0
